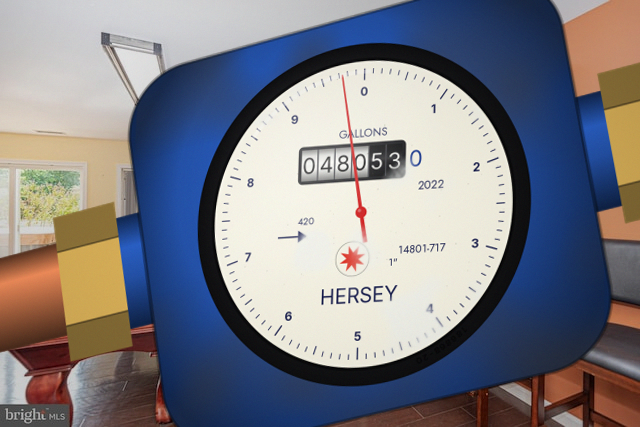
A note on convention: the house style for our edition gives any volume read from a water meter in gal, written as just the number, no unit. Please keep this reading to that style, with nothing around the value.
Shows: 480529.7
